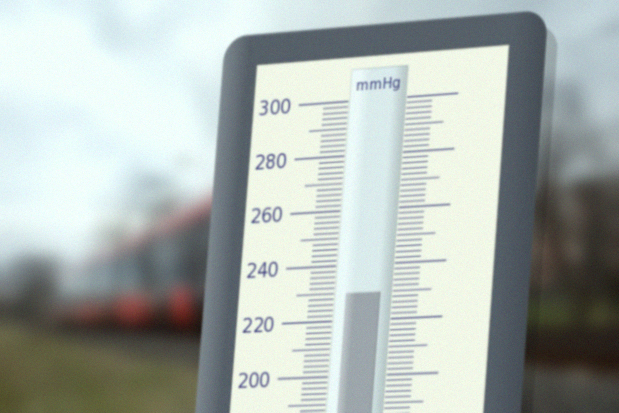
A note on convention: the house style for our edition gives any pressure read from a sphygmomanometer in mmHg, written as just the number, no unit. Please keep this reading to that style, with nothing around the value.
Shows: 230
